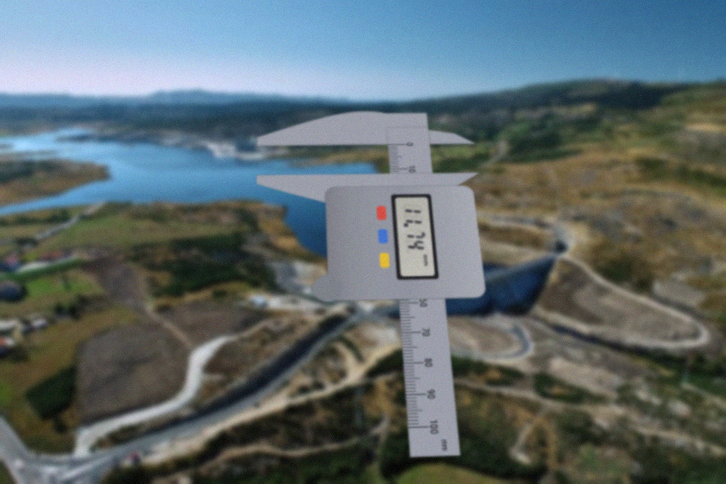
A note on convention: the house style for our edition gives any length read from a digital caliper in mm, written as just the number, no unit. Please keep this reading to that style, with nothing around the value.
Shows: 11.74
